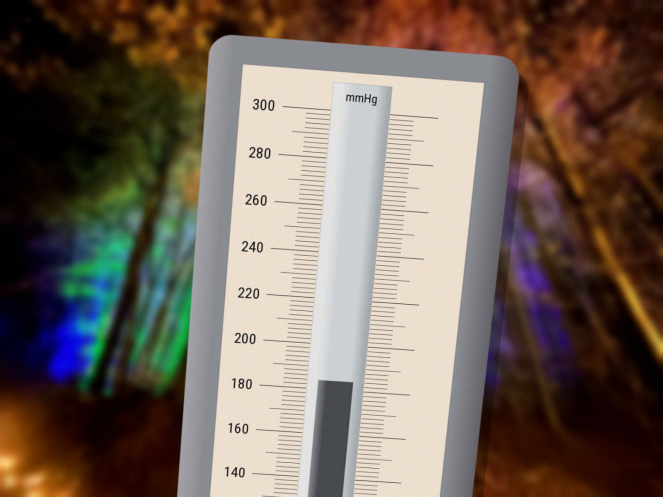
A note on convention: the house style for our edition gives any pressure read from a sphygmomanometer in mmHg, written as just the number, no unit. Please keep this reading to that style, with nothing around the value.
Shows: 184
